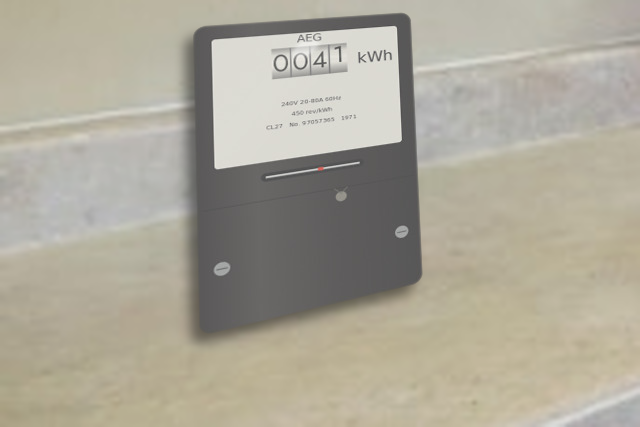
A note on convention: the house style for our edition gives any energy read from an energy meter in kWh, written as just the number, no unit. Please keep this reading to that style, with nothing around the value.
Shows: 41
